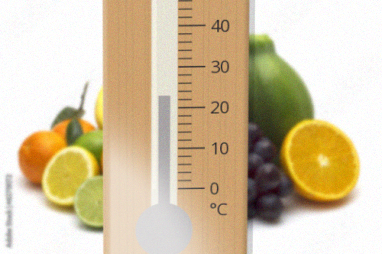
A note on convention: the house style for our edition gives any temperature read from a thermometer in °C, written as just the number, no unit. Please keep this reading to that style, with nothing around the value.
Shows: 23
